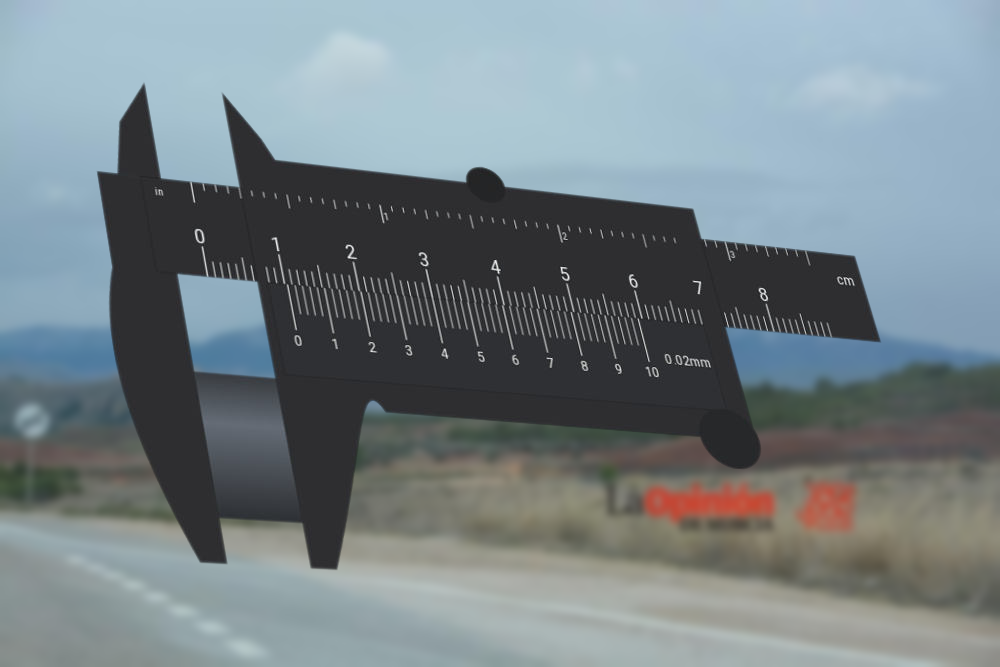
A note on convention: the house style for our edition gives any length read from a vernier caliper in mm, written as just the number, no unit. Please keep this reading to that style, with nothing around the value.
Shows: 10.4
